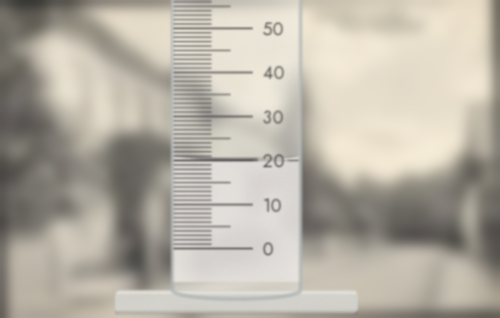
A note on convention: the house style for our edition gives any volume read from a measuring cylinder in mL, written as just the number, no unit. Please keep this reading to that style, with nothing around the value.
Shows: 20
